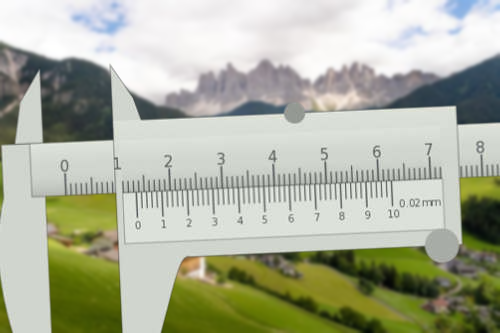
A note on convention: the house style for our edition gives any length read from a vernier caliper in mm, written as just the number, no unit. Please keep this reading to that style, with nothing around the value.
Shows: 13.5
